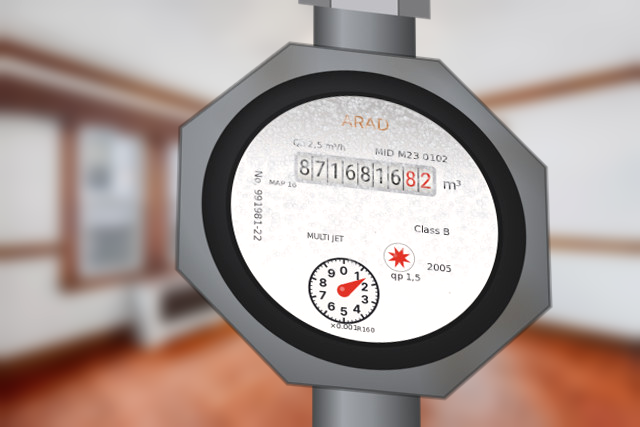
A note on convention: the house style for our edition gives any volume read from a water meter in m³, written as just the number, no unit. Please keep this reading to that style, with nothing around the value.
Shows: 8716816.821
